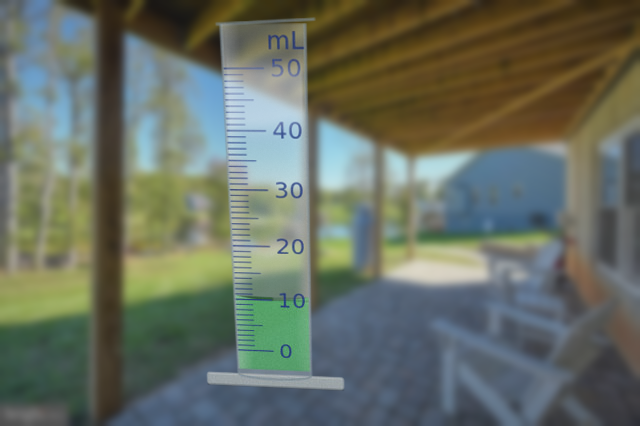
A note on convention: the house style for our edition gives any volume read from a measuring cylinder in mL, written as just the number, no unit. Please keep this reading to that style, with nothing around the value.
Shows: 10
